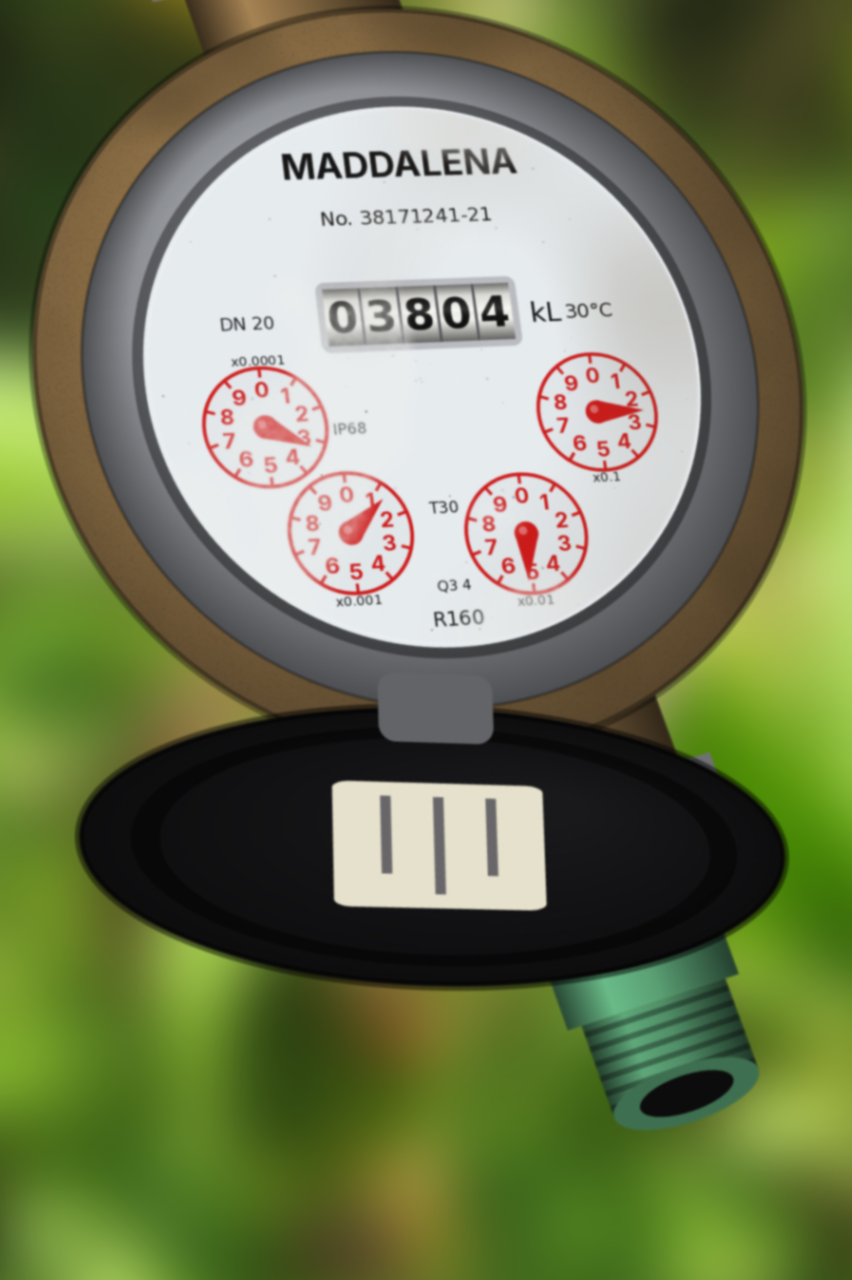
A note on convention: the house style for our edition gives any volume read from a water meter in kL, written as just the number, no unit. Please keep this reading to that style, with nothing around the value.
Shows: 3804.2513
